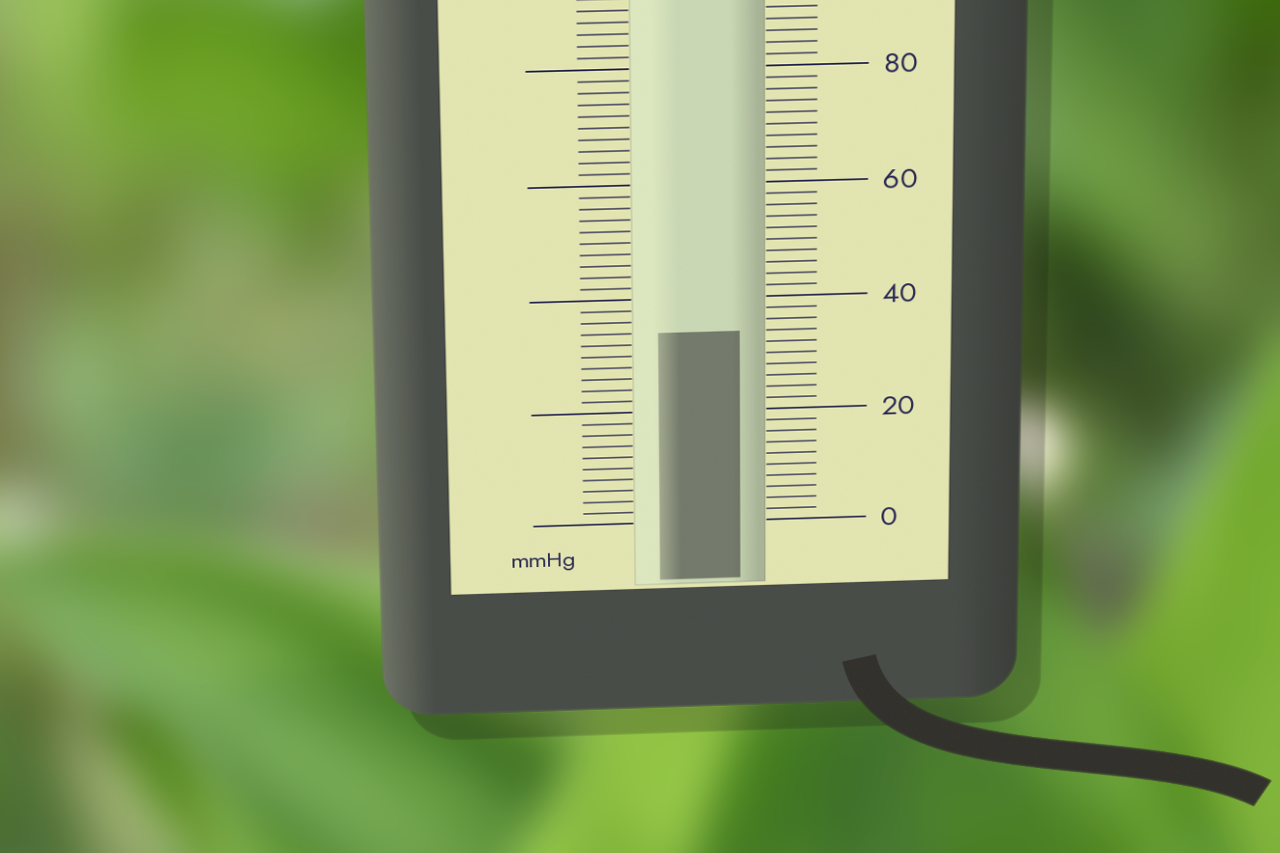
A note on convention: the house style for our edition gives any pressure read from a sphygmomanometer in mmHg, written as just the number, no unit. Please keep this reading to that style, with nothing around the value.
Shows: 34
